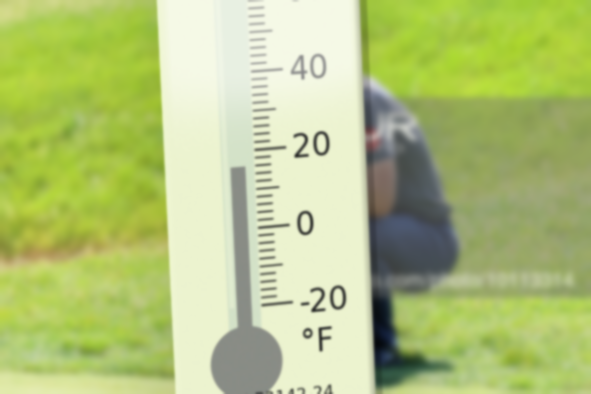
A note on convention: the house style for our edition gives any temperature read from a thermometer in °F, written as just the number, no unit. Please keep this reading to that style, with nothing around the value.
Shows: 16
